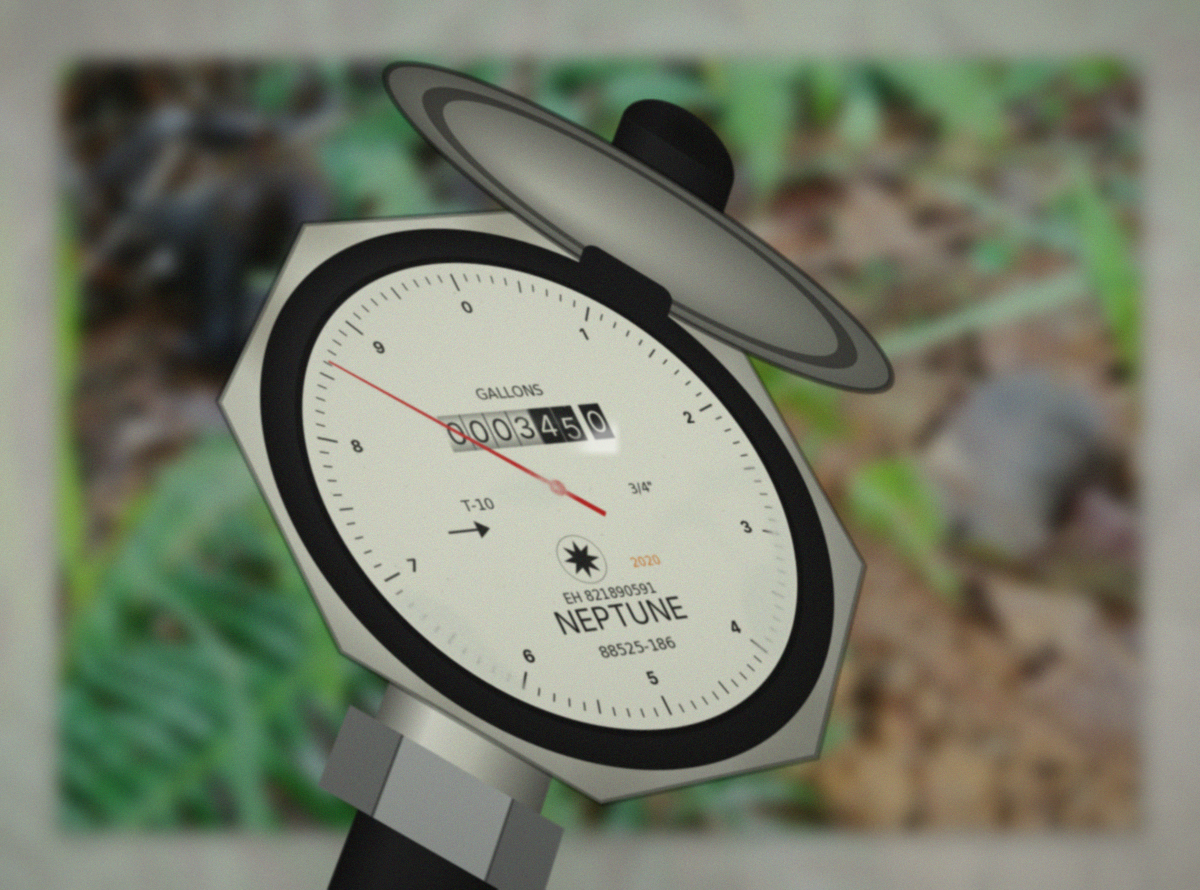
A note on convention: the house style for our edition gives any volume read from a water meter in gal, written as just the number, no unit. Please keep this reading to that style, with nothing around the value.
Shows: 3448.6
